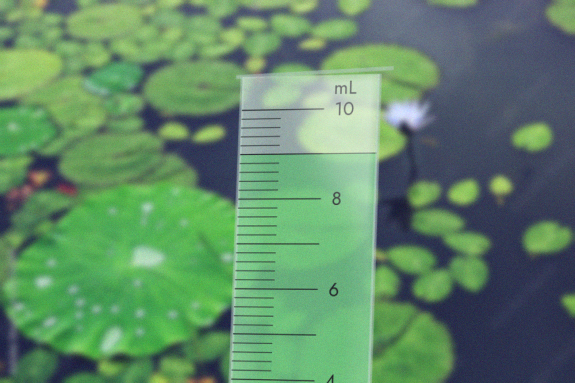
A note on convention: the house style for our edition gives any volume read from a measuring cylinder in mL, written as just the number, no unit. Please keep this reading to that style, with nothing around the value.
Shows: 9
